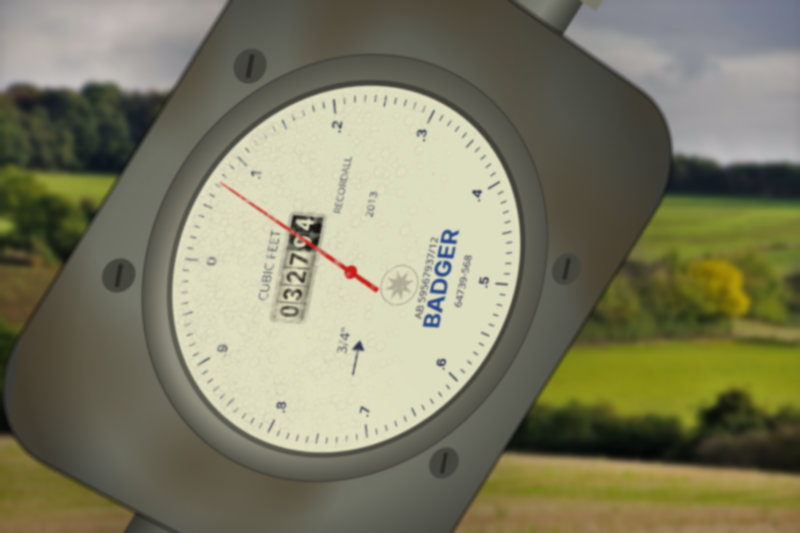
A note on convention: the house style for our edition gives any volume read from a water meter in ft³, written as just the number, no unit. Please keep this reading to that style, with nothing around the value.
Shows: 32794.07
